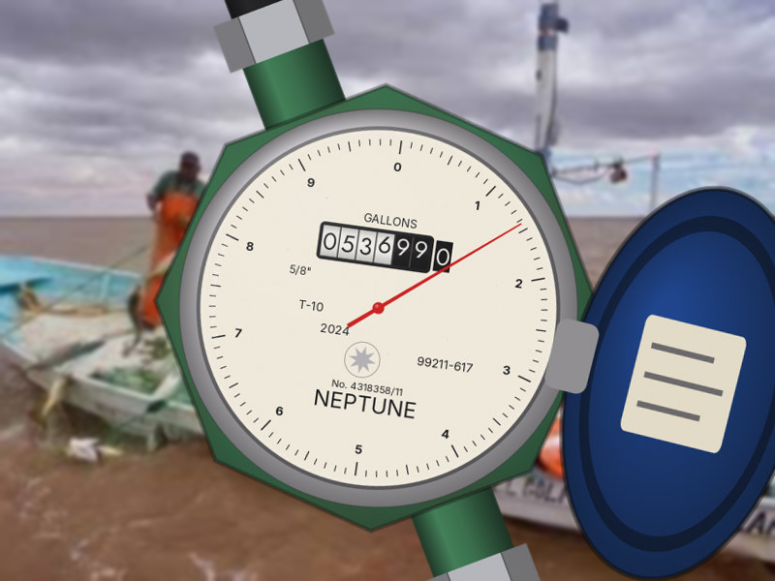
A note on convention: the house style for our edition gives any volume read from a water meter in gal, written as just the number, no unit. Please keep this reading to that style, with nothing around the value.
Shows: 536991.4
